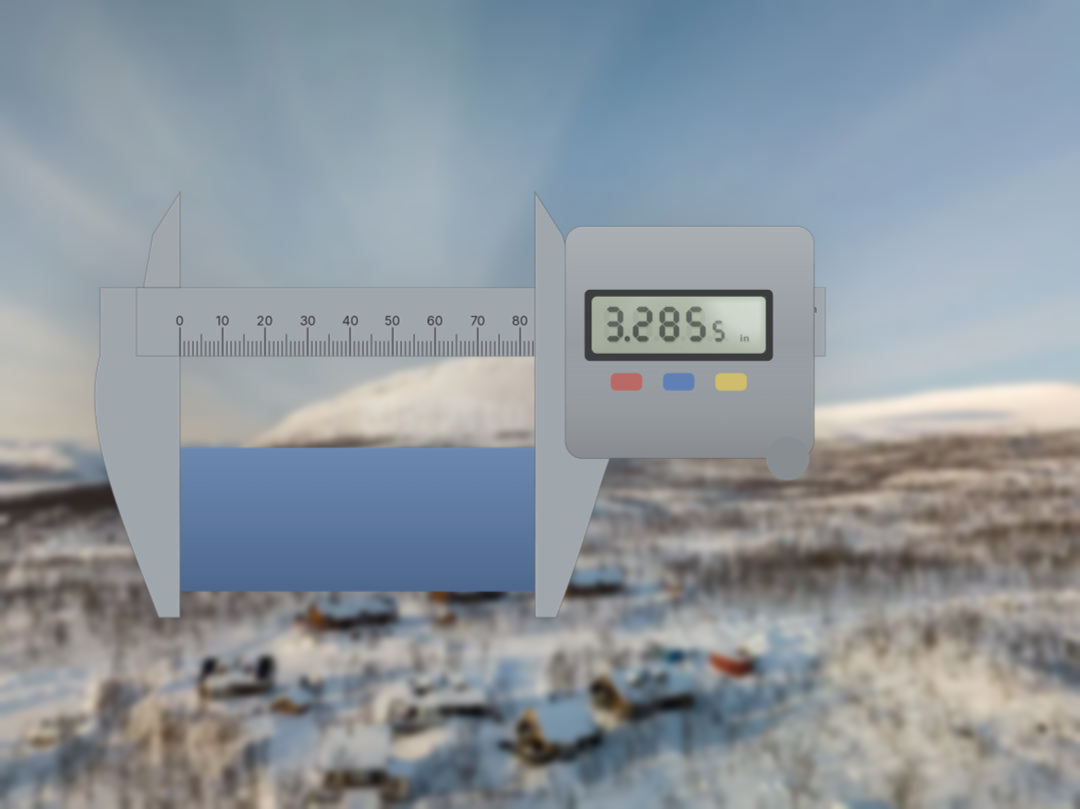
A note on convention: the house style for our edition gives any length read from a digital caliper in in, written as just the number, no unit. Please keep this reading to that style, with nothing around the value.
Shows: 3.2855
